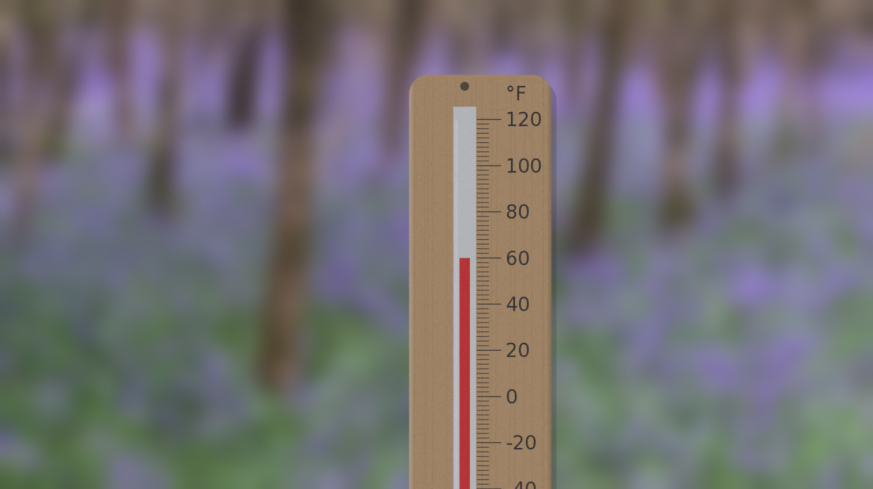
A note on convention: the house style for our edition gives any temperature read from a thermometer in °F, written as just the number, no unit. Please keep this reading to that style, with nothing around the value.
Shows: 60
